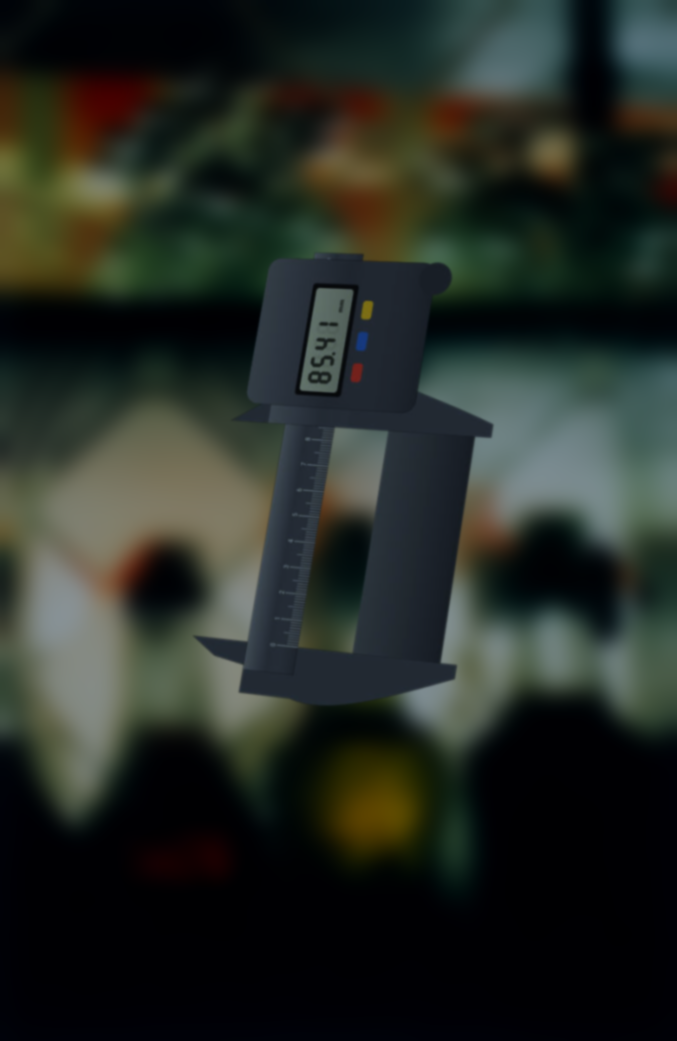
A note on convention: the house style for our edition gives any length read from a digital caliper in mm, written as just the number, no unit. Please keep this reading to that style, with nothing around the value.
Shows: 85.41
